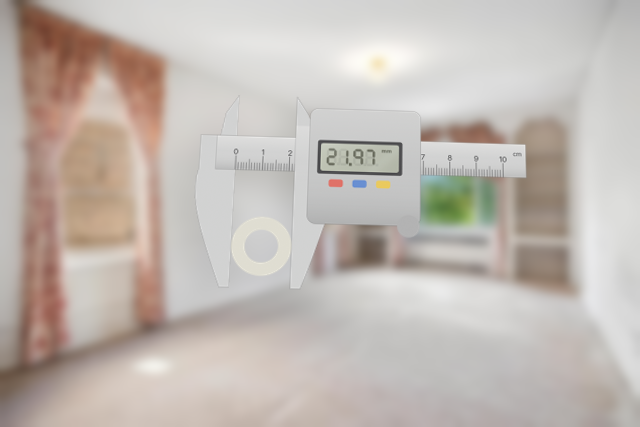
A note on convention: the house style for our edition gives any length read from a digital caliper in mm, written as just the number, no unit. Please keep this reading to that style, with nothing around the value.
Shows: 21.97
